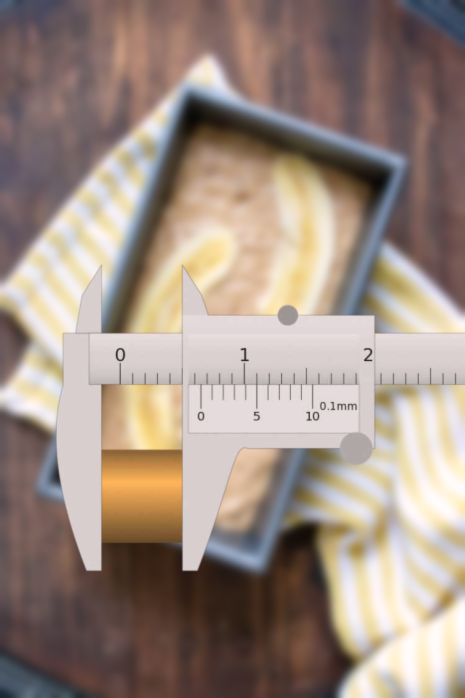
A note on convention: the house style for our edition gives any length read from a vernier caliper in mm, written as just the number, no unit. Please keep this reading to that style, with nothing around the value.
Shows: 6.5
